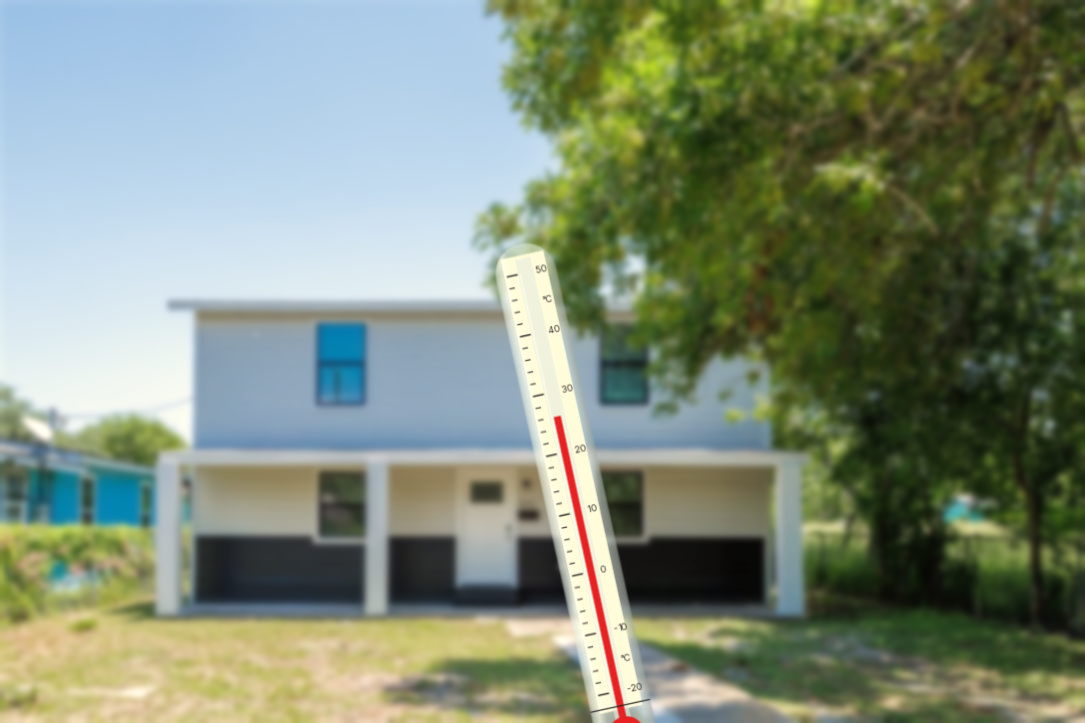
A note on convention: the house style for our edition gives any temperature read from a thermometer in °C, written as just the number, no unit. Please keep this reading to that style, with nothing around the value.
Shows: 26
